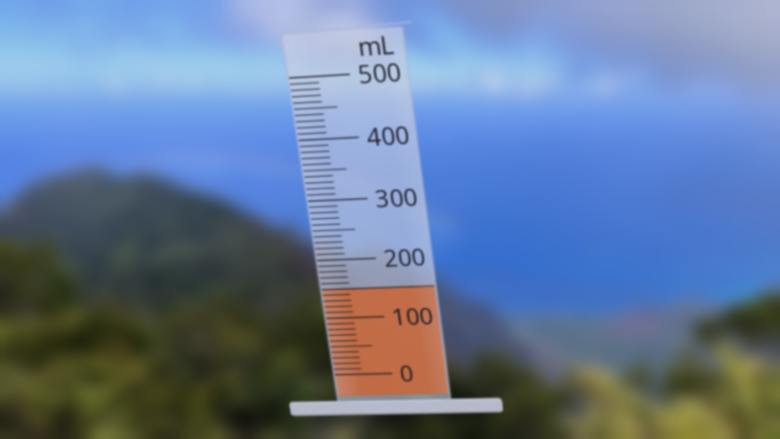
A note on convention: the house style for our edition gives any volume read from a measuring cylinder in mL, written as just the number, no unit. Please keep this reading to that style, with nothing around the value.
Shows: 150
